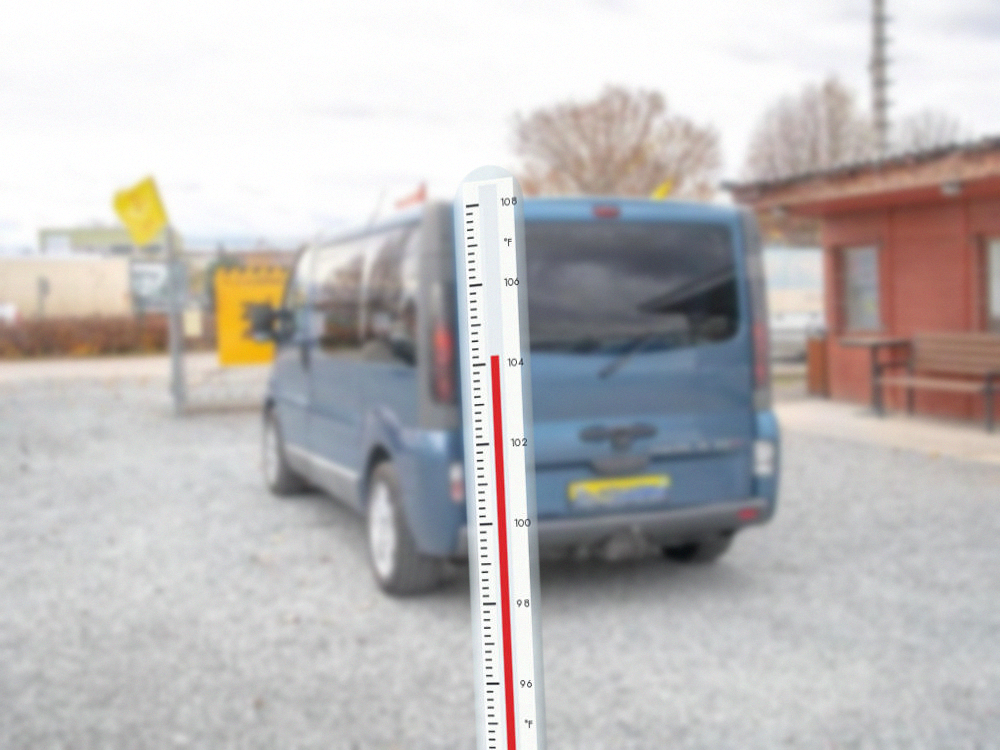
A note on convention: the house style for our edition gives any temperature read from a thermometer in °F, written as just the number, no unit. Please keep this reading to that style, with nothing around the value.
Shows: 104.2
